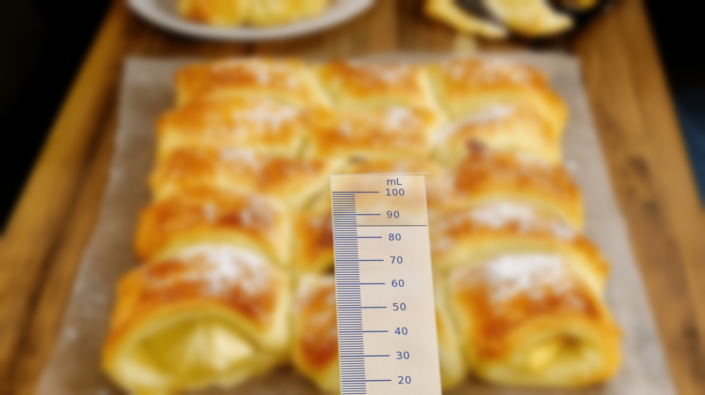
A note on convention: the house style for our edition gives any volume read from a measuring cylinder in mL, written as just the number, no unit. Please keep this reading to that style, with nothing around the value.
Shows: 85
